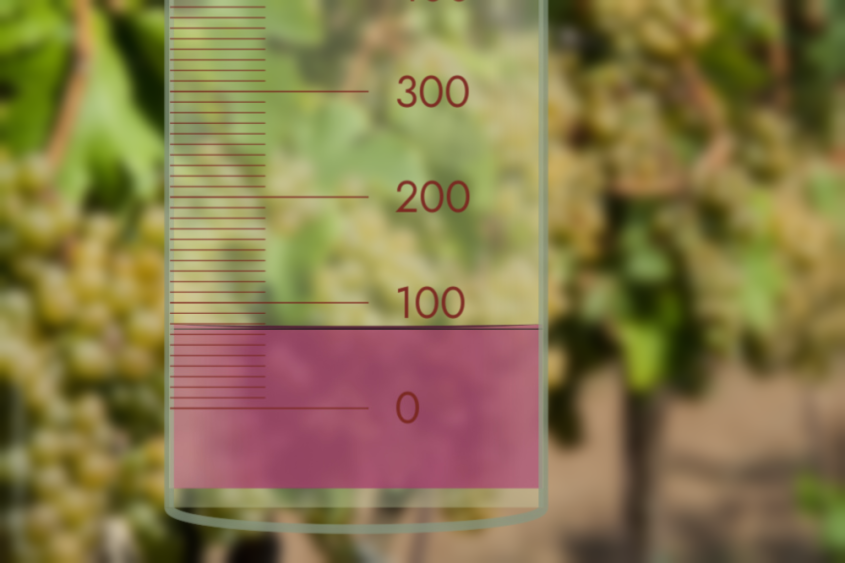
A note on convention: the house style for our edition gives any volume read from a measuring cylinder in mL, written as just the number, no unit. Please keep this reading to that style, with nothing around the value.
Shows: 75
